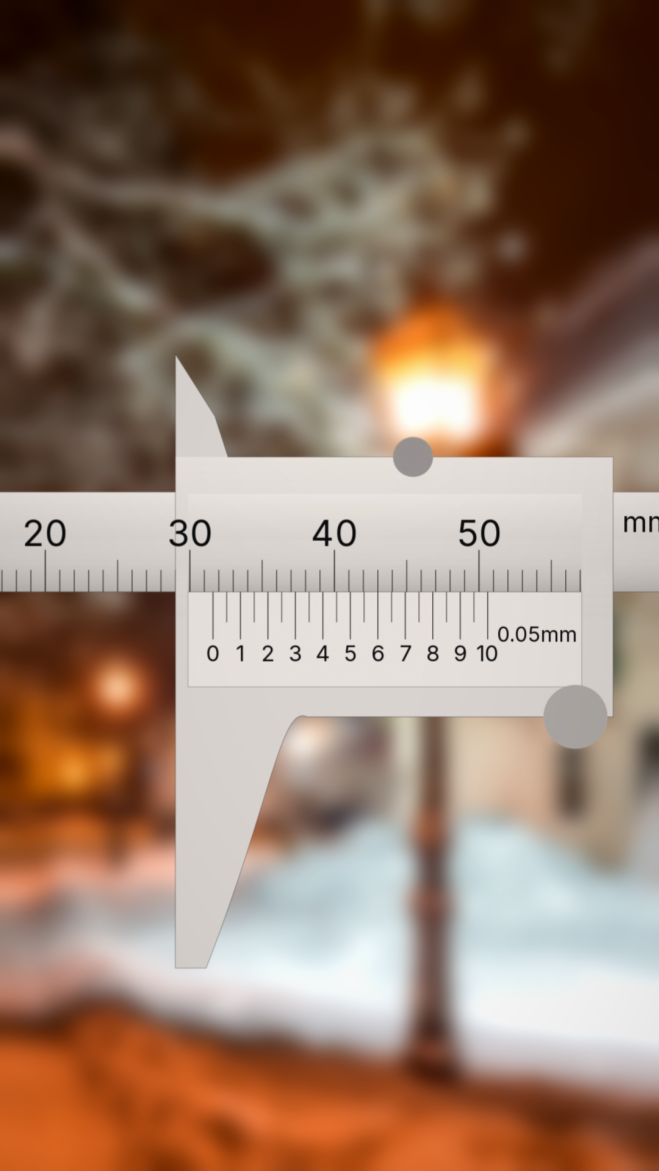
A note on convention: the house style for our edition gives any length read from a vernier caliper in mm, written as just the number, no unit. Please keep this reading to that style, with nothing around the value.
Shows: 31.6
